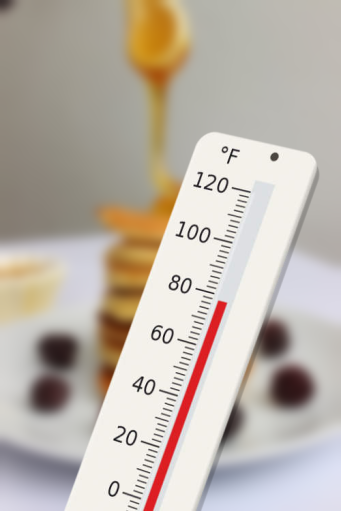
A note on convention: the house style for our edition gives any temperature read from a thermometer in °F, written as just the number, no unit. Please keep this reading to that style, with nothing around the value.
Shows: 78
